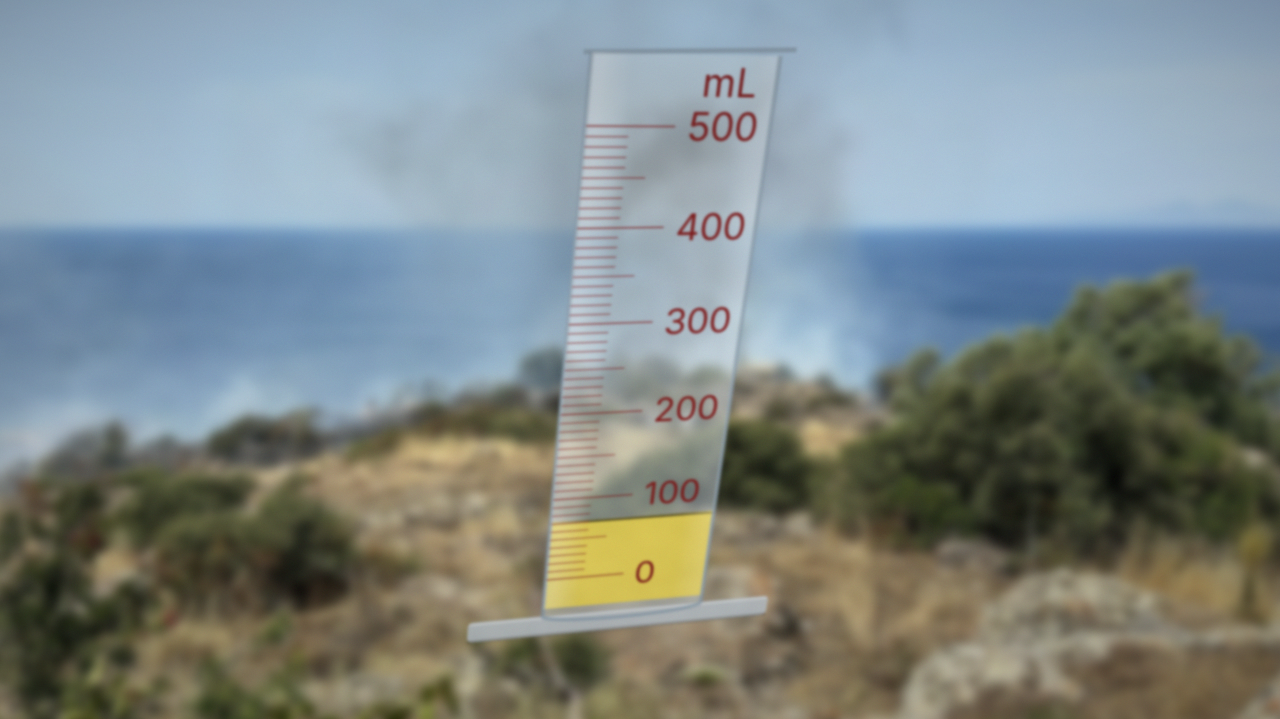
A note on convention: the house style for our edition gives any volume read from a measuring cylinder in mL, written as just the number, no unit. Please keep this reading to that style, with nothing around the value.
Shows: 70
